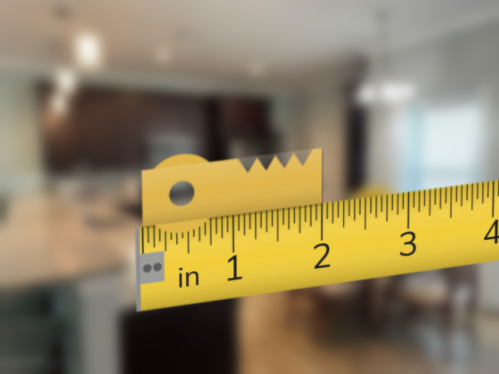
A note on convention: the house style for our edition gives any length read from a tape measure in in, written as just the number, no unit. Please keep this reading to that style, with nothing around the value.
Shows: 2
